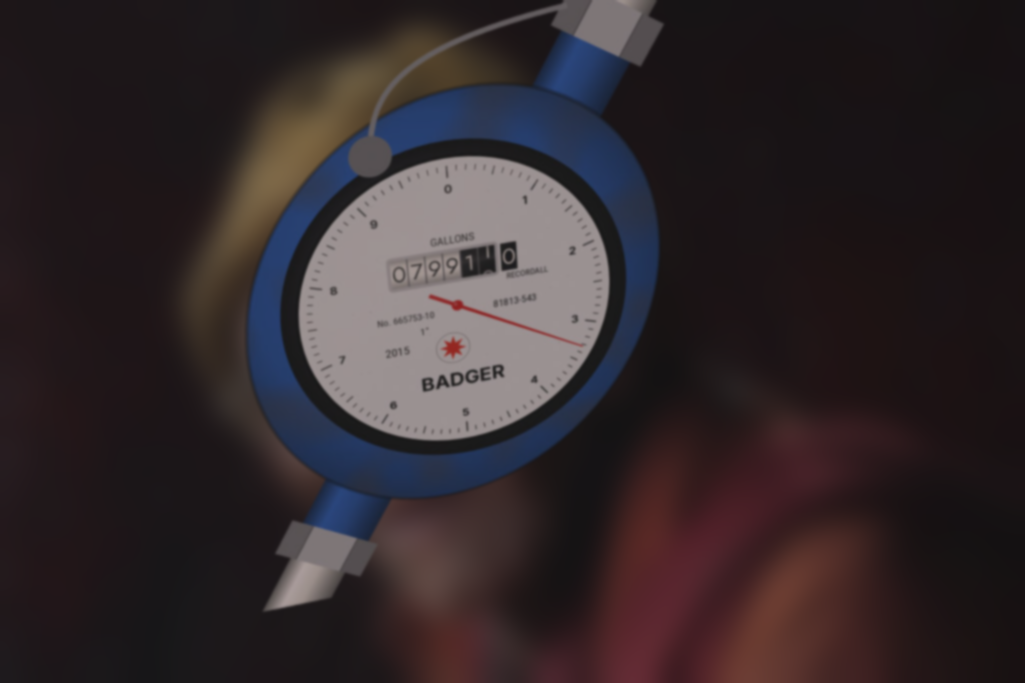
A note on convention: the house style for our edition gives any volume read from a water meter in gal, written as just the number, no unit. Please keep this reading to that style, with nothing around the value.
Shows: 799113.3
